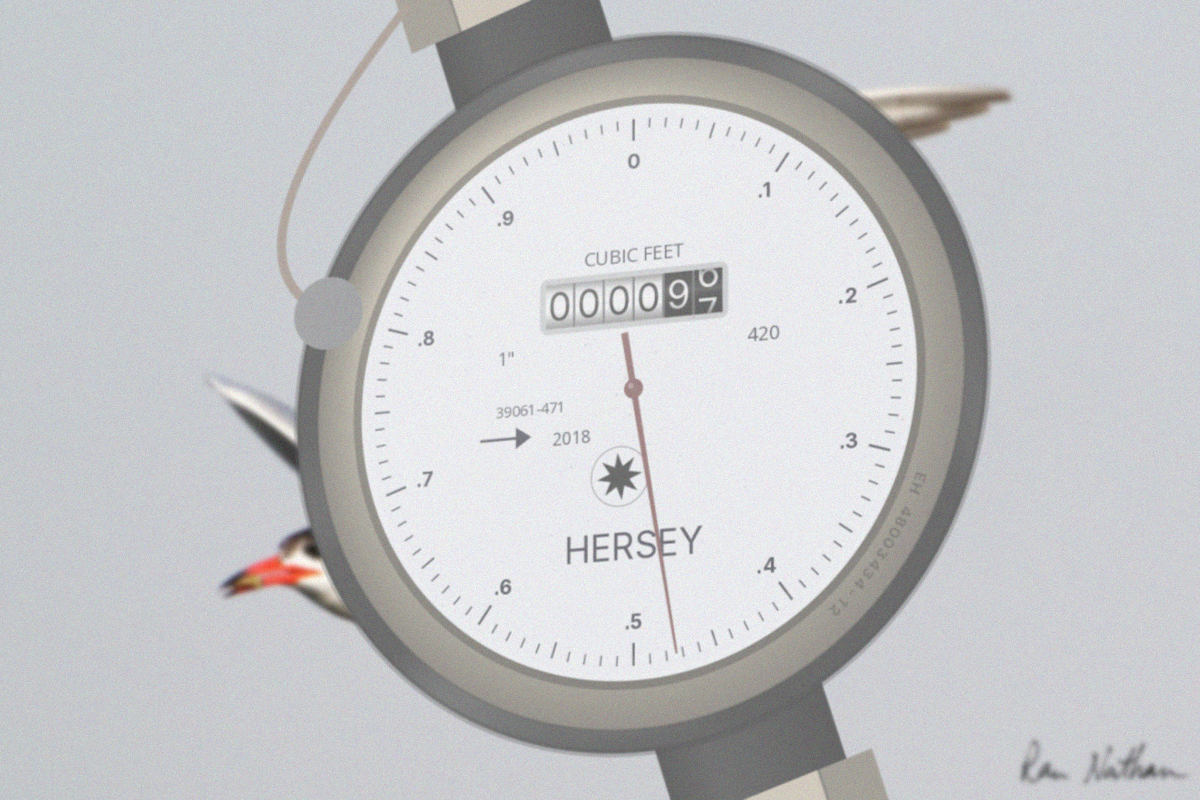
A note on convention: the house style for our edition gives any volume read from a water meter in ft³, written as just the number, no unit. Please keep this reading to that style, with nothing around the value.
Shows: 96.47
